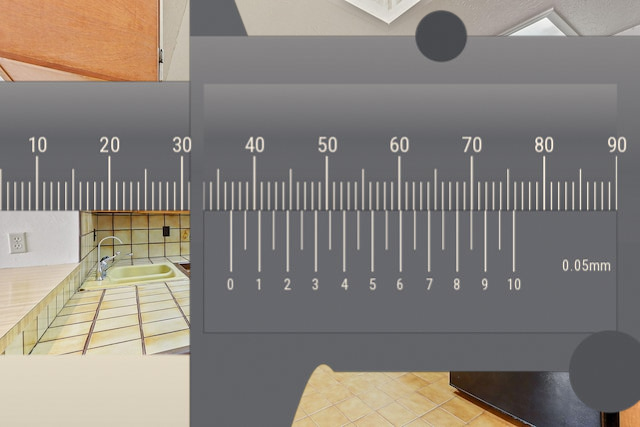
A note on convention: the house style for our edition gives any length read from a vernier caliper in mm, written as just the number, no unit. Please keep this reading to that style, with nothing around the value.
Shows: 36.8
